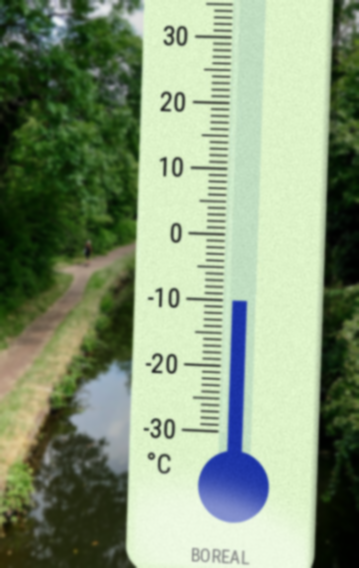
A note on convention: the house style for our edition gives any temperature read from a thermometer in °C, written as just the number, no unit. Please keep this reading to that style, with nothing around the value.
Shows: -10
